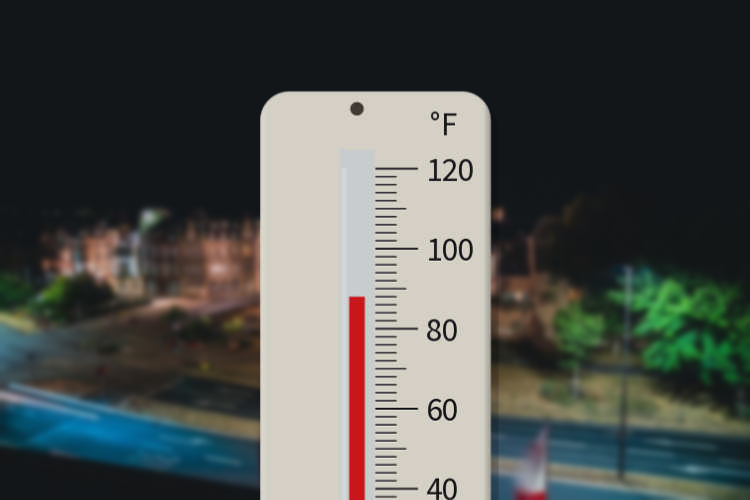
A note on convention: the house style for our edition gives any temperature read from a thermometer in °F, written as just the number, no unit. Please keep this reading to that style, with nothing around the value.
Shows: 88
